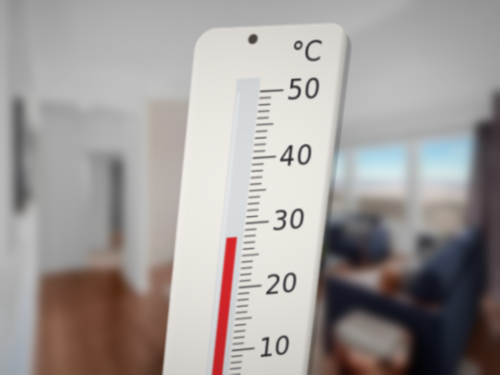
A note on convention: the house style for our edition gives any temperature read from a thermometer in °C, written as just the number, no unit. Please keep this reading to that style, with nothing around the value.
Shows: 28
